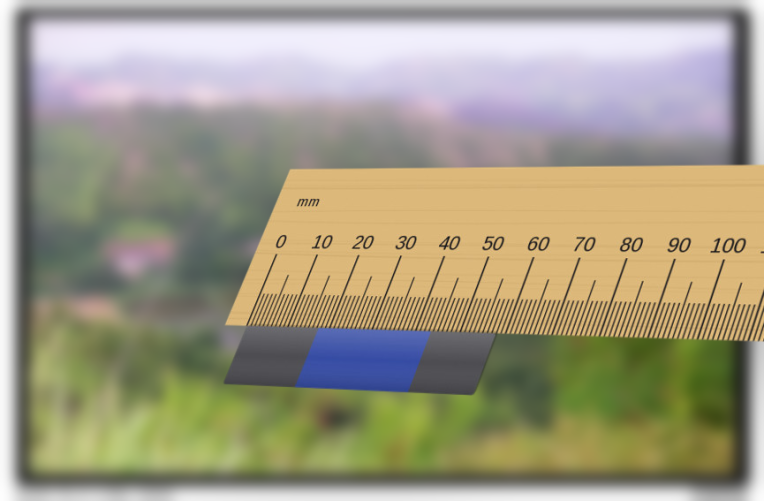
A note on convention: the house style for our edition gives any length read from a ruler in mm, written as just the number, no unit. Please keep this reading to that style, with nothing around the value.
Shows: 58
